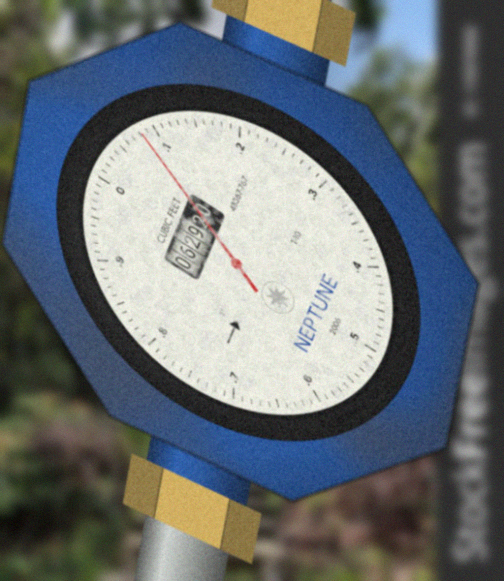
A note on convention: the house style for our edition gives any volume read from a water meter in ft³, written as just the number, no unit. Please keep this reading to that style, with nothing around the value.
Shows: 62920.08
